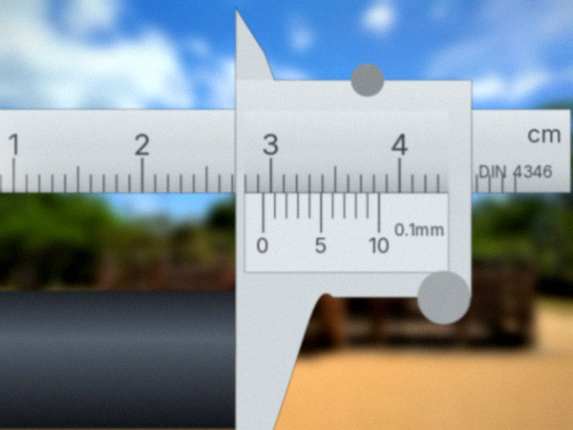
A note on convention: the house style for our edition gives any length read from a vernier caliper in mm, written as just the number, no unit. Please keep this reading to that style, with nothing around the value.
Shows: 29.4
